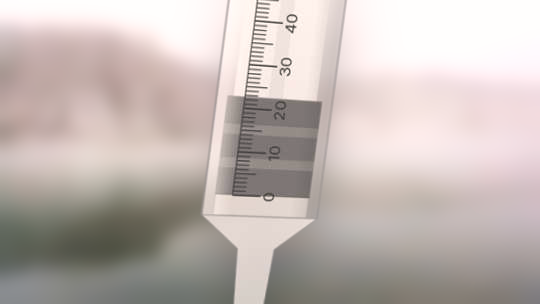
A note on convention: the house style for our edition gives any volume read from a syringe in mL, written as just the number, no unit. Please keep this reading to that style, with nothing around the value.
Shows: 0
